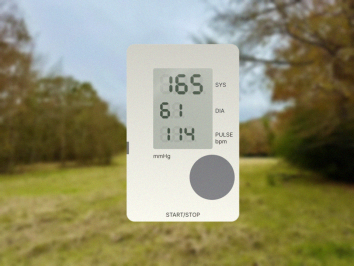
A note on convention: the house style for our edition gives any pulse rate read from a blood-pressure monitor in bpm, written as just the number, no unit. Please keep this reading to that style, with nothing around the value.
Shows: 114
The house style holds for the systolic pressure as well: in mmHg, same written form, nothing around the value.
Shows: 165
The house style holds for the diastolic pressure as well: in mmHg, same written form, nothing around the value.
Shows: 61
